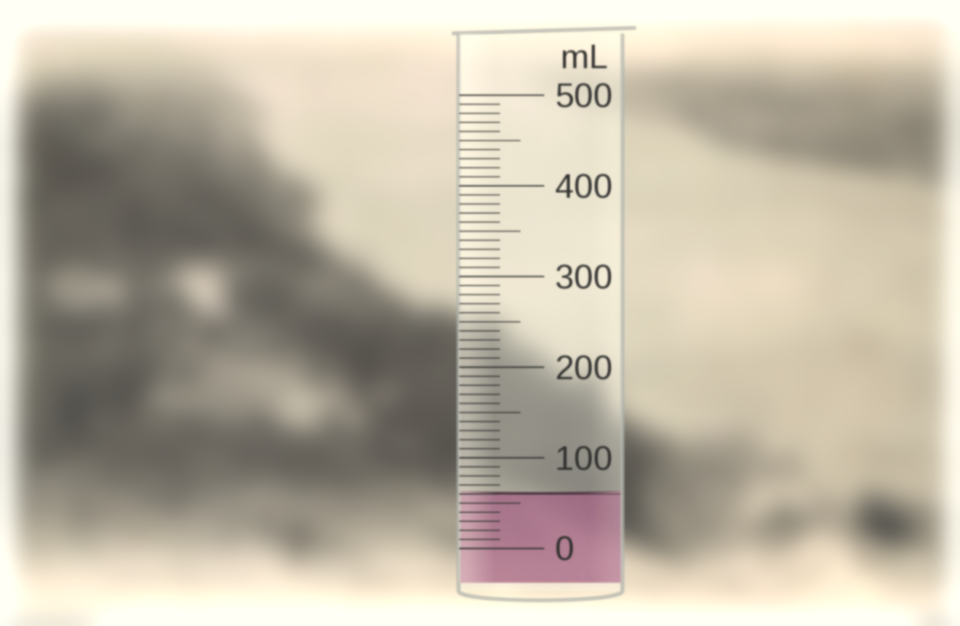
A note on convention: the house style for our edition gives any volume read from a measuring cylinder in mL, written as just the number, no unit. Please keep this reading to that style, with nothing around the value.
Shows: 60
